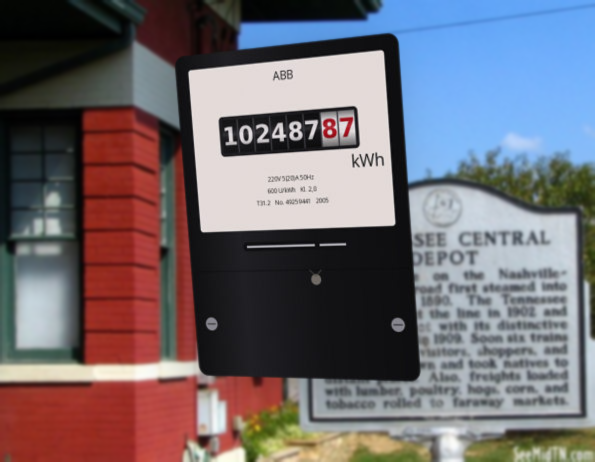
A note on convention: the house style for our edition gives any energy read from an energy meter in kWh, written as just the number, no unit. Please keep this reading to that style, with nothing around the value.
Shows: 102487.87
